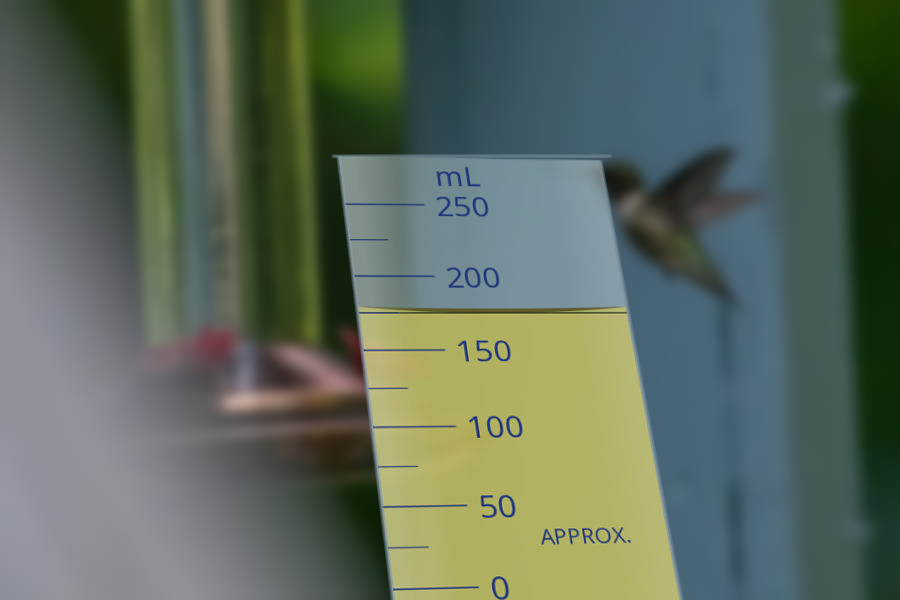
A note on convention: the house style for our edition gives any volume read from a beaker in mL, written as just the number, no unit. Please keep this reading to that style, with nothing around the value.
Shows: 175
